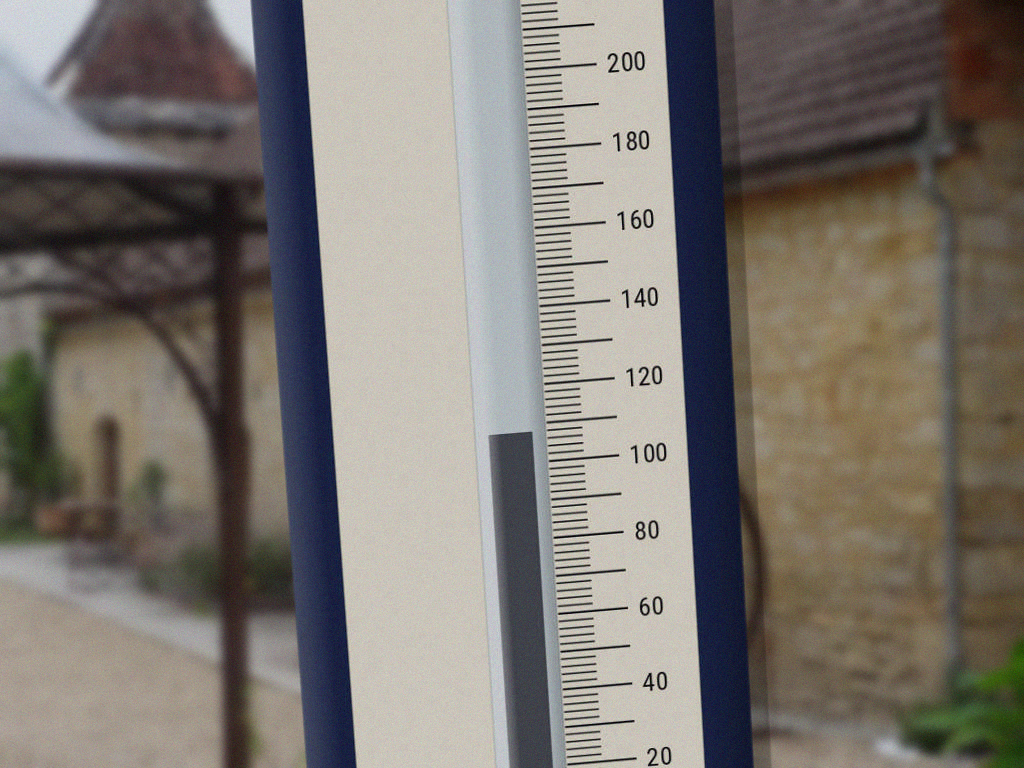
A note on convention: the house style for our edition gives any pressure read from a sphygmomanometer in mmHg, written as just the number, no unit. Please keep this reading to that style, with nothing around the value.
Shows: 108
